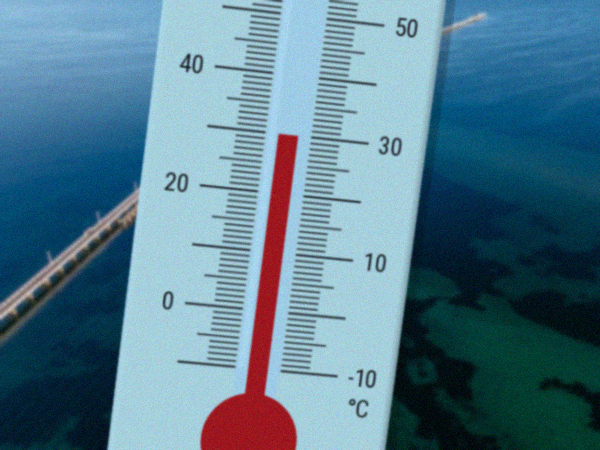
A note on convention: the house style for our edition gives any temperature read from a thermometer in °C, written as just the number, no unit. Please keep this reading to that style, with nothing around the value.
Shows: 30
